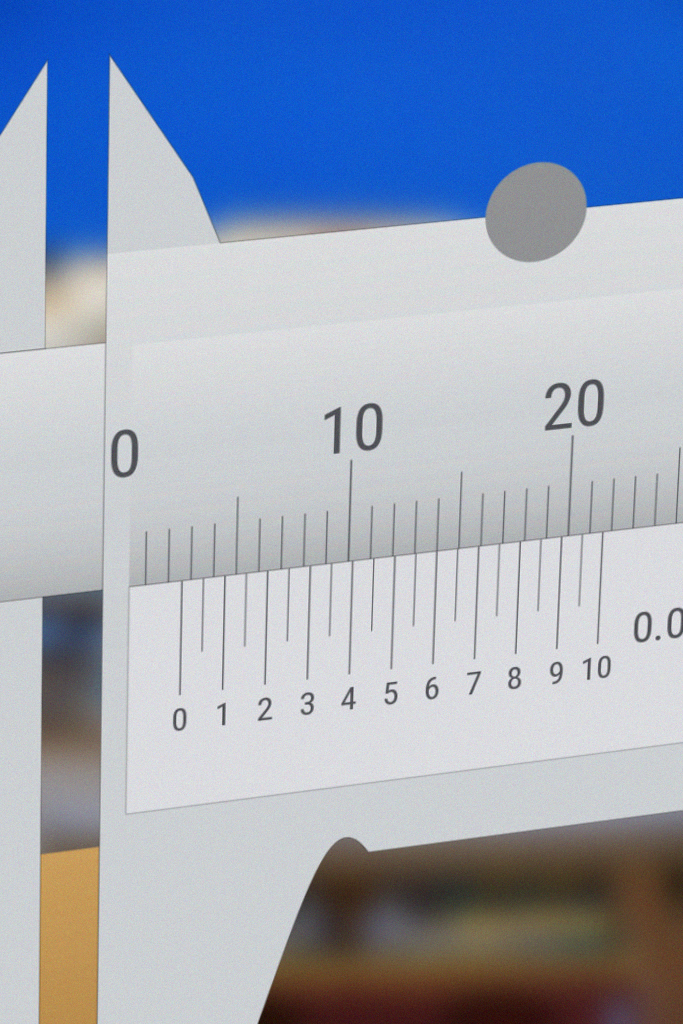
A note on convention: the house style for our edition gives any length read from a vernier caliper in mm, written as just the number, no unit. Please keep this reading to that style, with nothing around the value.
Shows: 2.6
